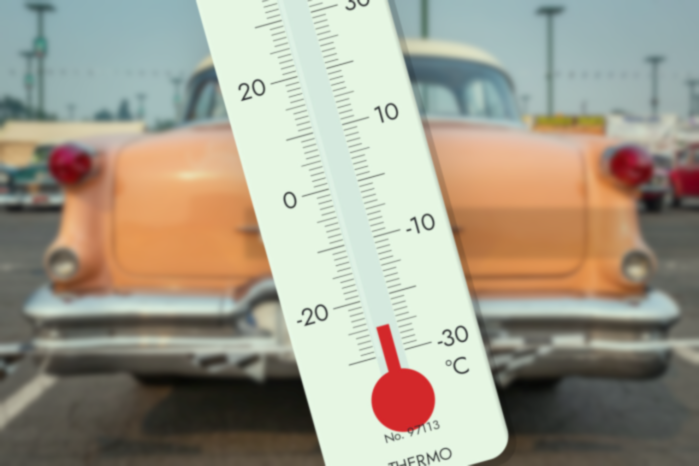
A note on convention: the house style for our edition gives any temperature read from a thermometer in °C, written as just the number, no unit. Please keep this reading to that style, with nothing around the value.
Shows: -25
